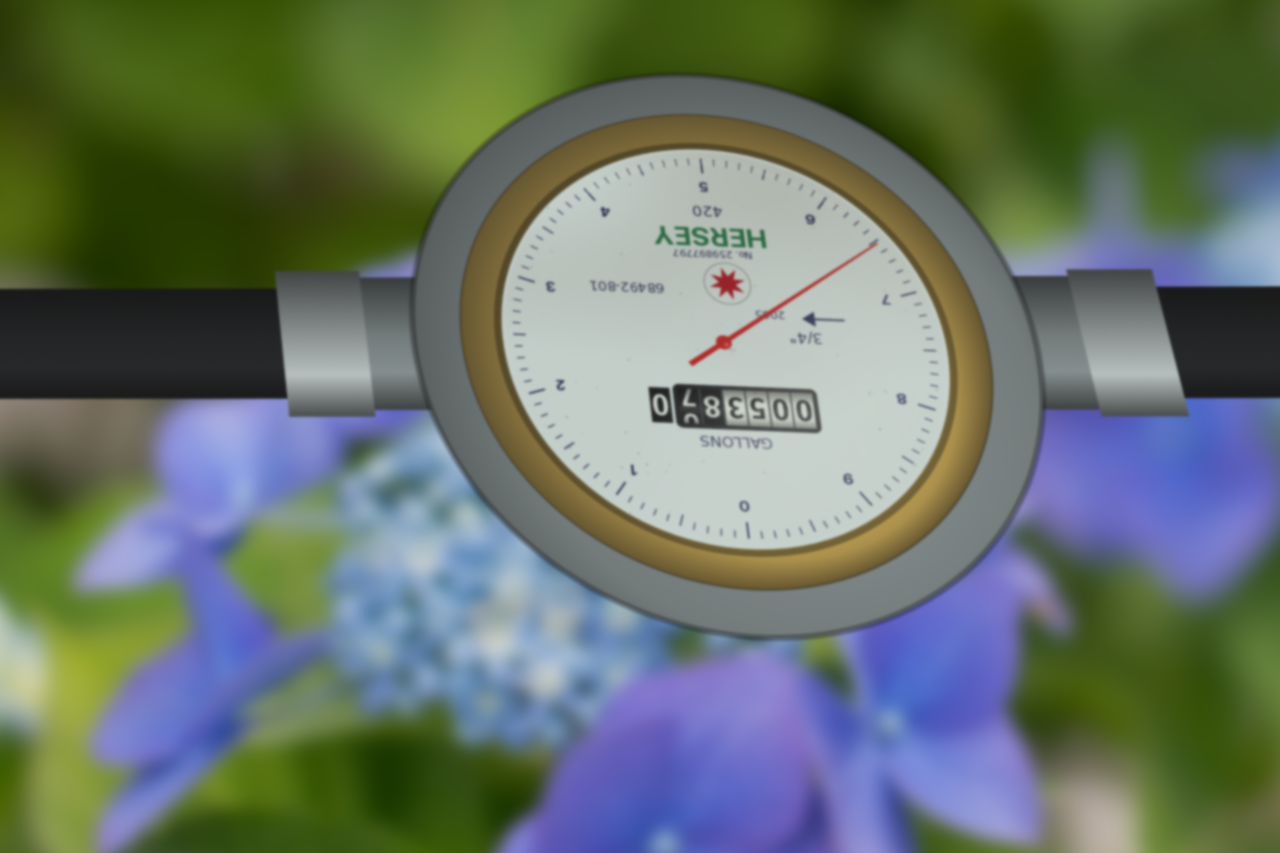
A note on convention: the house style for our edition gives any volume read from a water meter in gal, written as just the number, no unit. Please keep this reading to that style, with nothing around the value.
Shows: 53866.5
